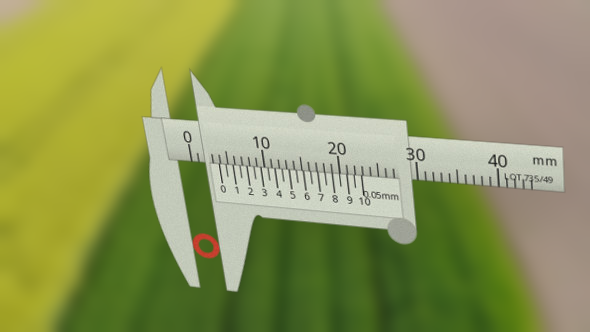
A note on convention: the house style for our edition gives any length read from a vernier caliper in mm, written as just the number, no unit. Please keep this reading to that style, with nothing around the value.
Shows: 3.8
